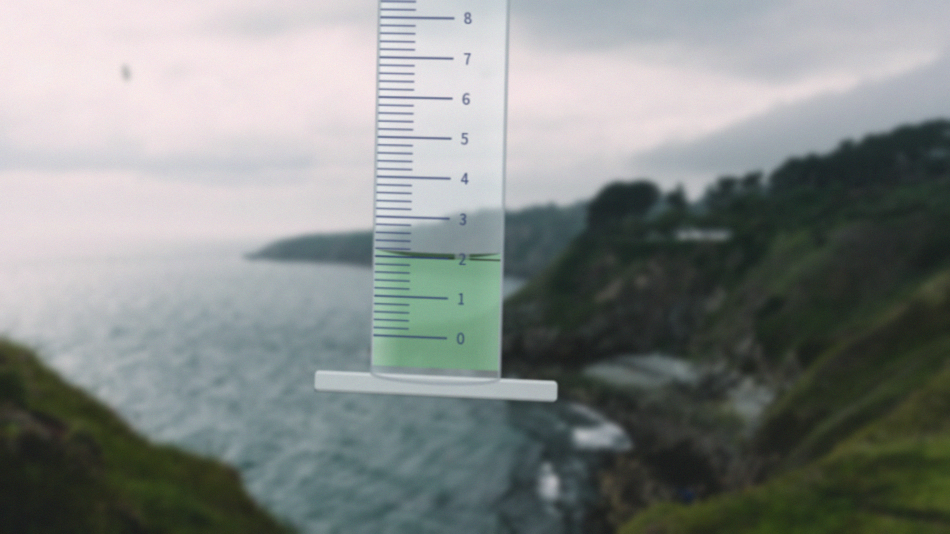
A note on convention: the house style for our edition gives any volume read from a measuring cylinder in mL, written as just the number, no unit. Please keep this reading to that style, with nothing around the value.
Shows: 2
